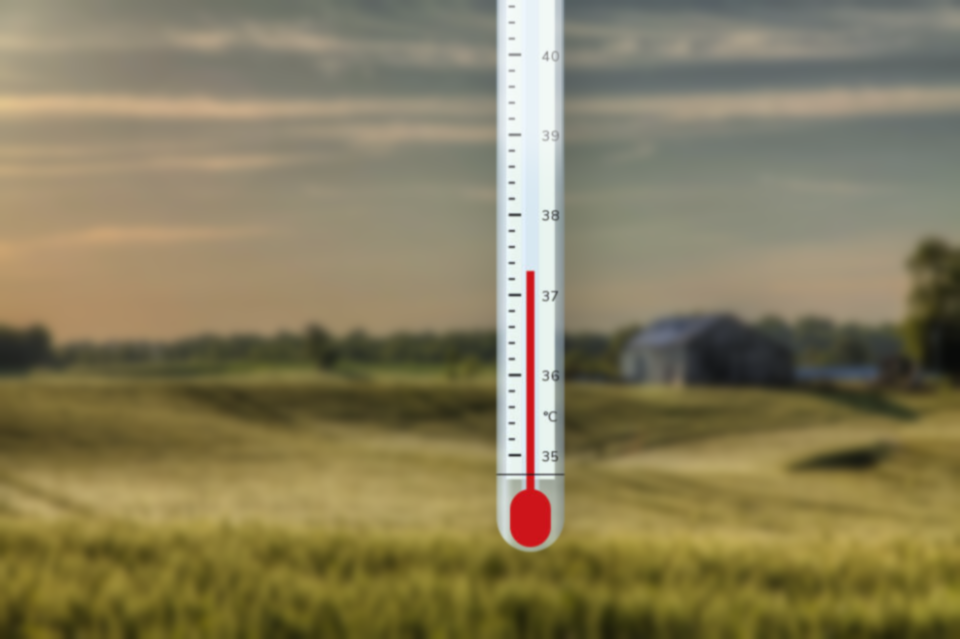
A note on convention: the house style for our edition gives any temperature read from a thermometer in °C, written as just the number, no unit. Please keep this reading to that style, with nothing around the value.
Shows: 37.3
